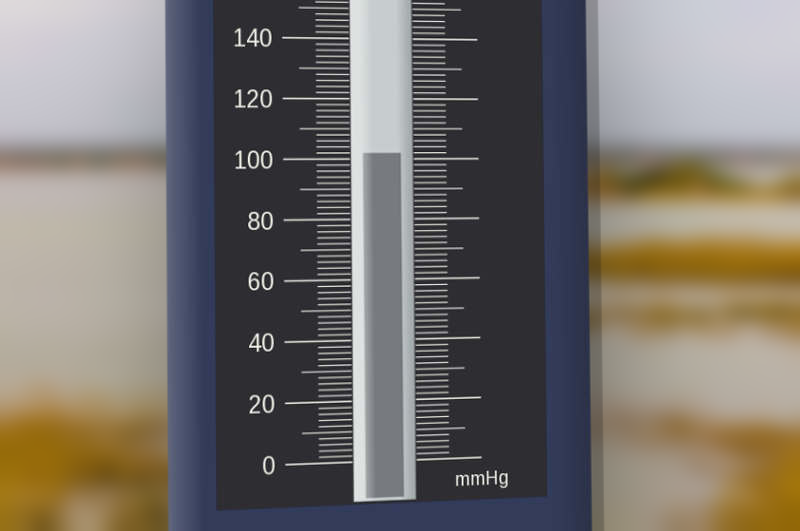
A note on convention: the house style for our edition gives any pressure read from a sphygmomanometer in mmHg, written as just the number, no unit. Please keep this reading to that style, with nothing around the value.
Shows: 102
